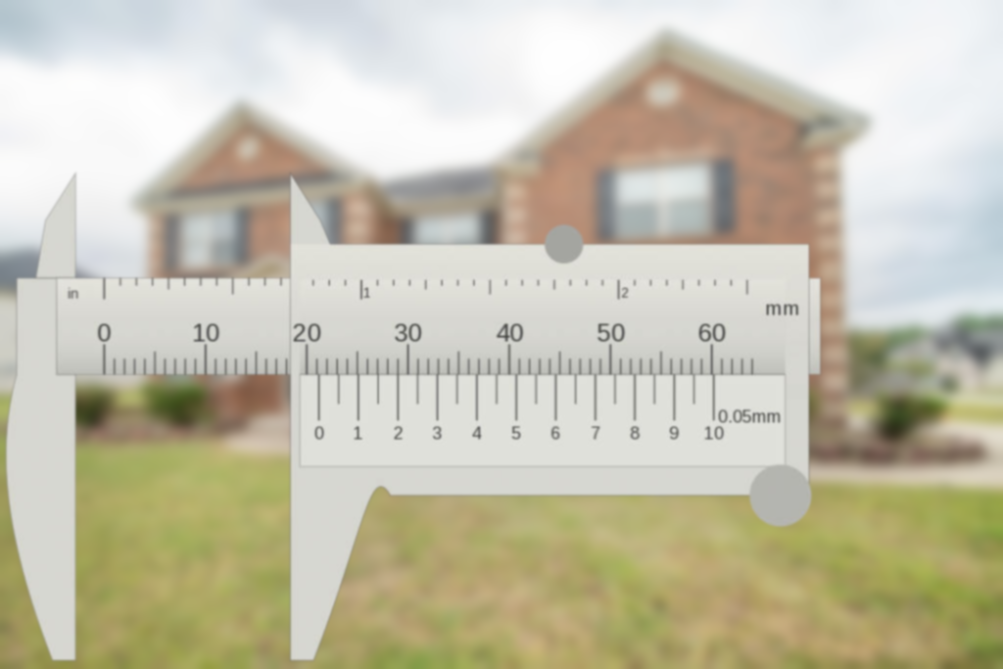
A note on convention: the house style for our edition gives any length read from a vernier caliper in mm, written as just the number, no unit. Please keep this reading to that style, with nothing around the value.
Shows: 21.2
